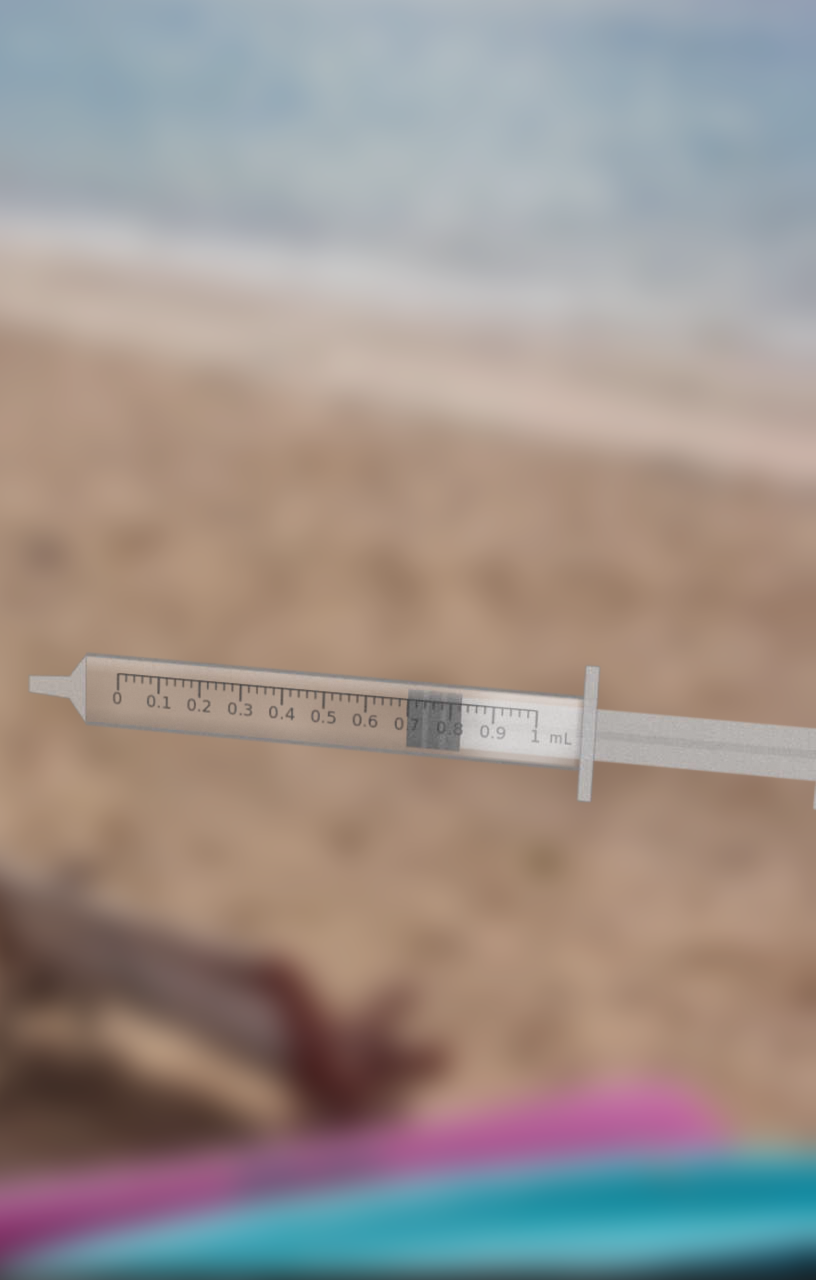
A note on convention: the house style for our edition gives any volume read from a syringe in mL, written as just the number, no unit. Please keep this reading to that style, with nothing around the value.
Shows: 0.7
